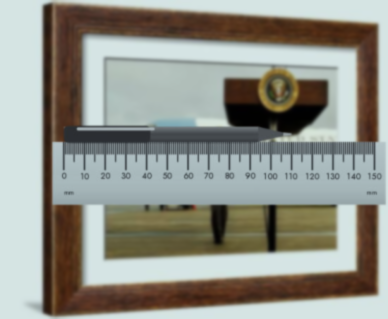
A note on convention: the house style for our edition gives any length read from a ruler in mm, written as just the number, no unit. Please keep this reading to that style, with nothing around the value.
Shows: 110
